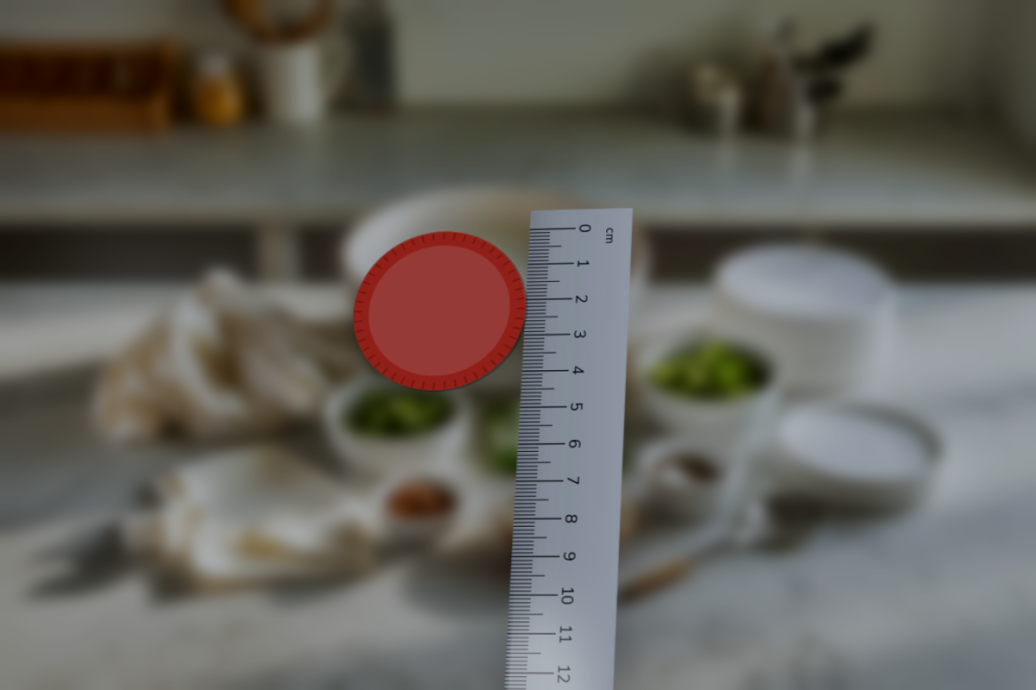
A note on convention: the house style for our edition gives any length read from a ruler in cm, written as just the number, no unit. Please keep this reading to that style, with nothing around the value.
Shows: 4.5
